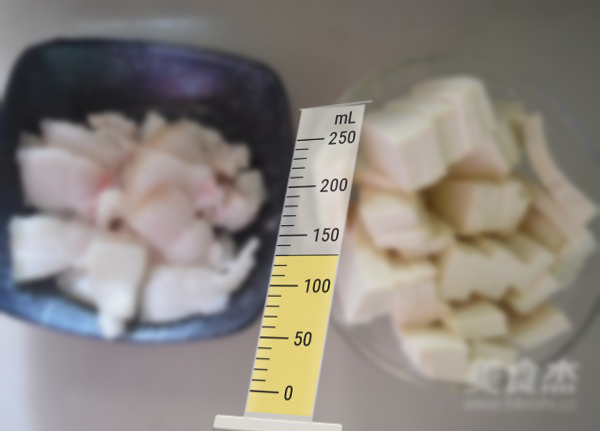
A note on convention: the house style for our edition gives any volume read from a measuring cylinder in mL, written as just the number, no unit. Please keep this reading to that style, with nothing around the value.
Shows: 130
